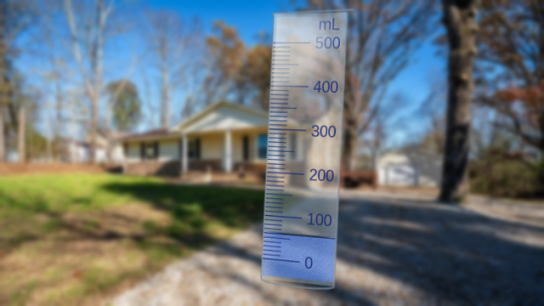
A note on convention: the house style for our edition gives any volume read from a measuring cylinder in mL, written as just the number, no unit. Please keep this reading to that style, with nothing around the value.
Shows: 60
